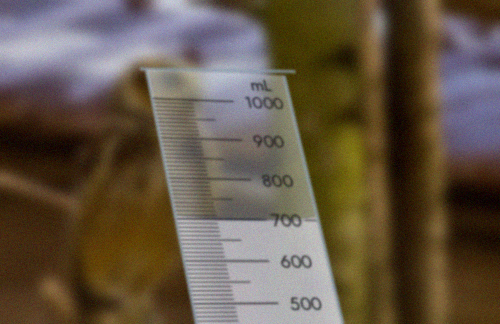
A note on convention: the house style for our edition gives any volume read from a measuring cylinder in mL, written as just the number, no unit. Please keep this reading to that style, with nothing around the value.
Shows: 700
